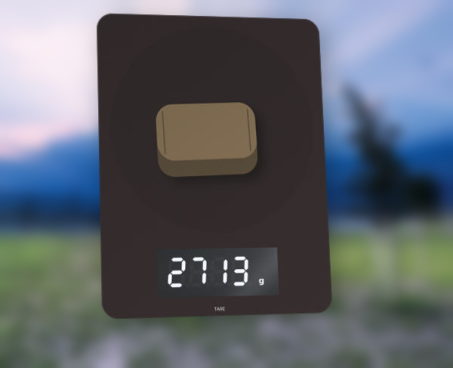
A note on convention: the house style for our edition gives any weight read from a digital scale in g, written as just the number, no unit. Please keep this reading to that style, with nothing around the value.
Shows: 2713
